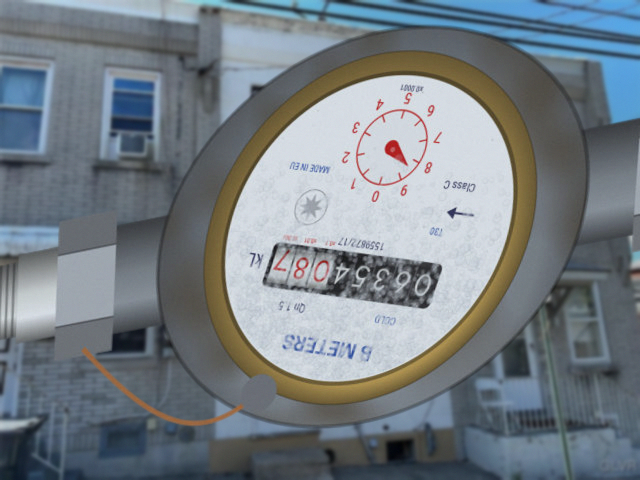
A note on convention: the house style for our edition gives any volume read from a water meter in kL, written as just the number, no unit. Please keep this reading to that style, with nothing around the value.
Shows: 6354.0868
